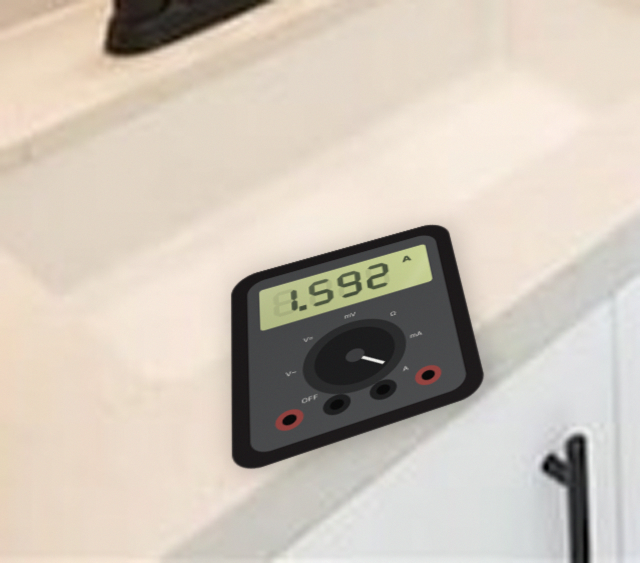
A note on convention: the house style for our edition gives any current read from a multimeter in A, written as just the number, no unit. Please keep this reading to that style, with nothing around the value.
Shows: 1.592
